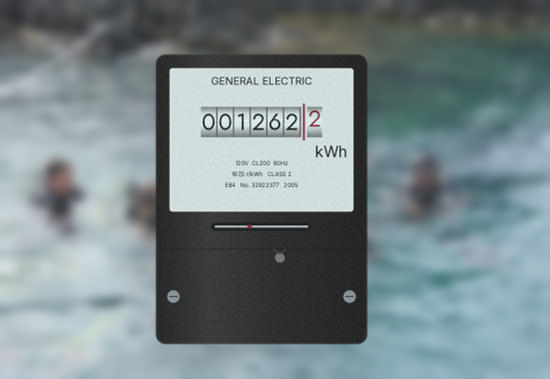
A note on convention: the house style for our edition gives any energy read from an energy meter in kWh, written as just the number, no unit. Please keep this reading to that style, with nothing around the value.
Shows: 1262.2
